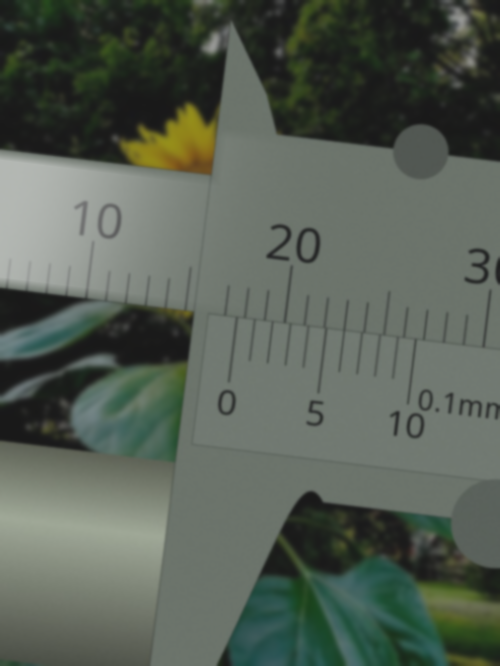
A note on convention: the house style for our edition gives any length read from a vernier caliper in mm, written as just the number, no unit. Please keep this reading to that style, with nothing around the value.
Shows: 17.6
